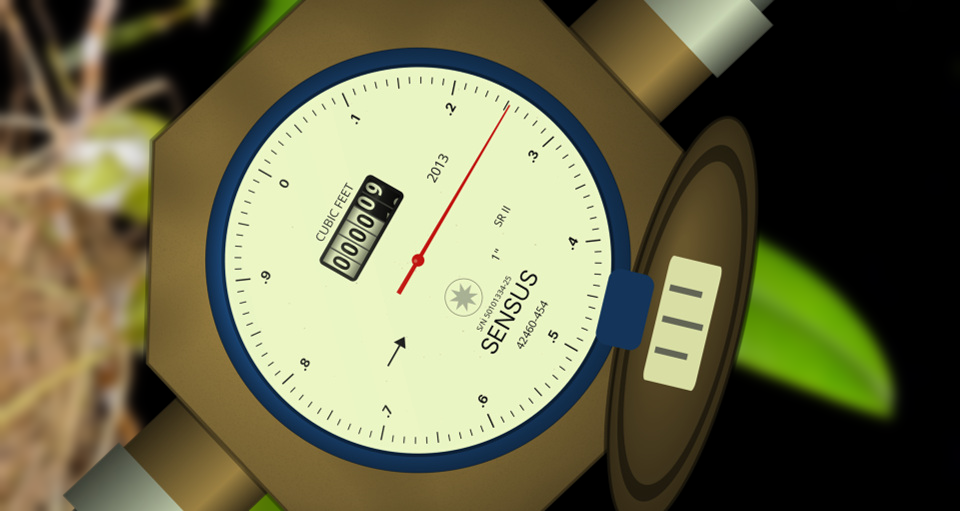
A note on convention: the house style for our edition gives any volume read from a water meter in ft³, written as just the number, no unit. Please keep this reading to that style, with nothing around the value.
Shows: 9.25
